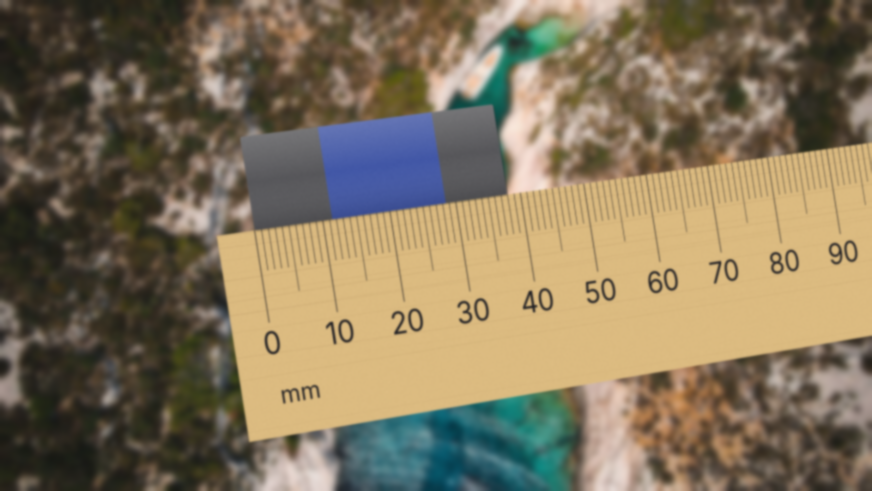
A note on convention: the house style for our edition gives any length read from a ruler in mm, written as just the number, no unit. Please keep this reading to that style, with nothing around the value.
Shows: 38
